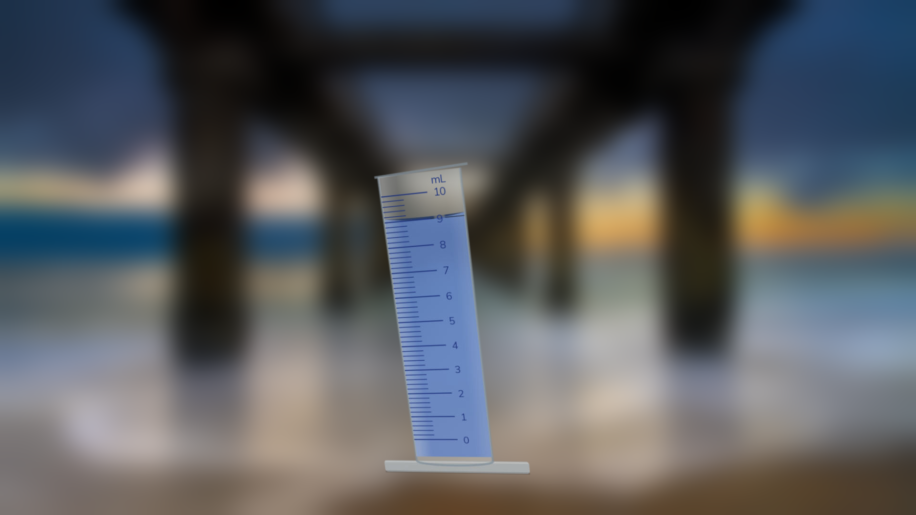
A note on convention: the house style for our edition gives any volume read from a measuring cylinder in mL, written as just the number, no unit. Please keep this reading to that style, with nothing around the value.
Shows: 9
